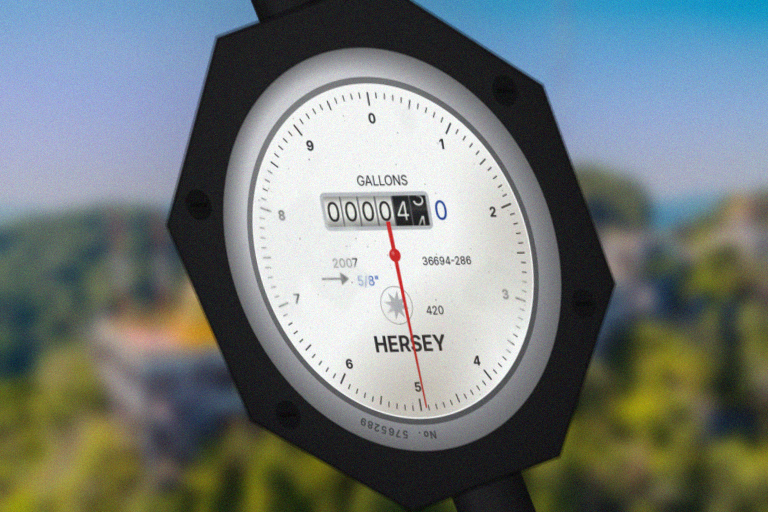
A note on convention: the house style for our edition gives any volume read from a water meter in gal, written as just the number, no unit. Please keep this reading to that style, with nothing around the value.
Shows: 434.9
